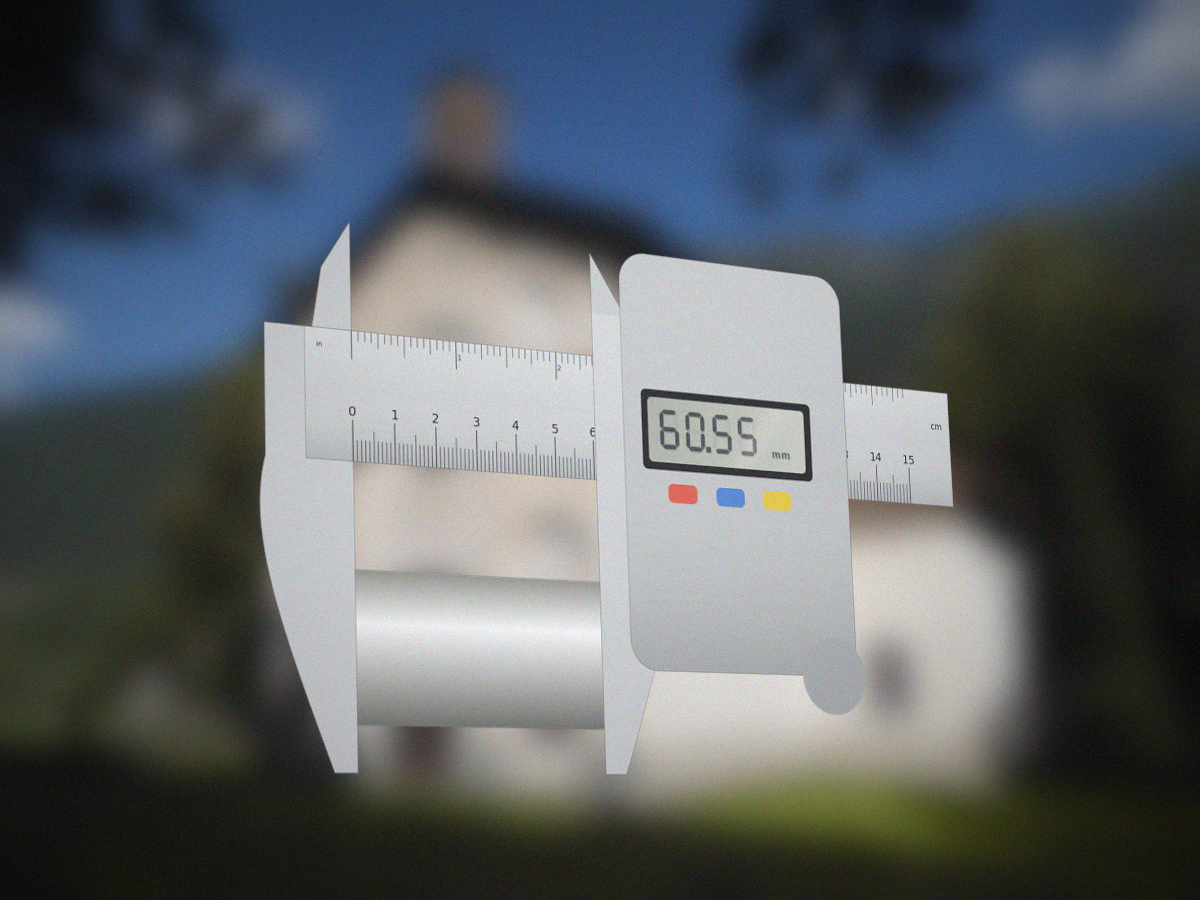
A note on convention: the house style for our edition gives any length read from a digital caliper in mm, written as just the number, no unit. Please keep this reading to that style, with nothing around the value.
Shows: 60.55
